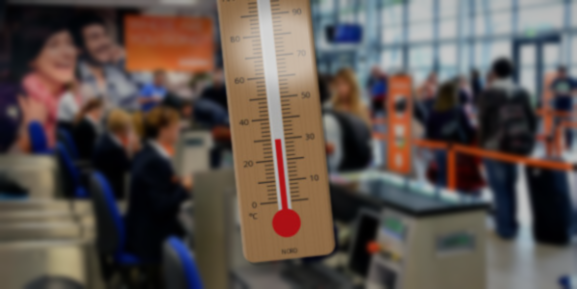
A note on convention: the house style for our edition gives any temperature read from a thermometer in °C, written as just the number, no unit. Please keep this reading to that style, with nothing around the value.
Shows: 30
